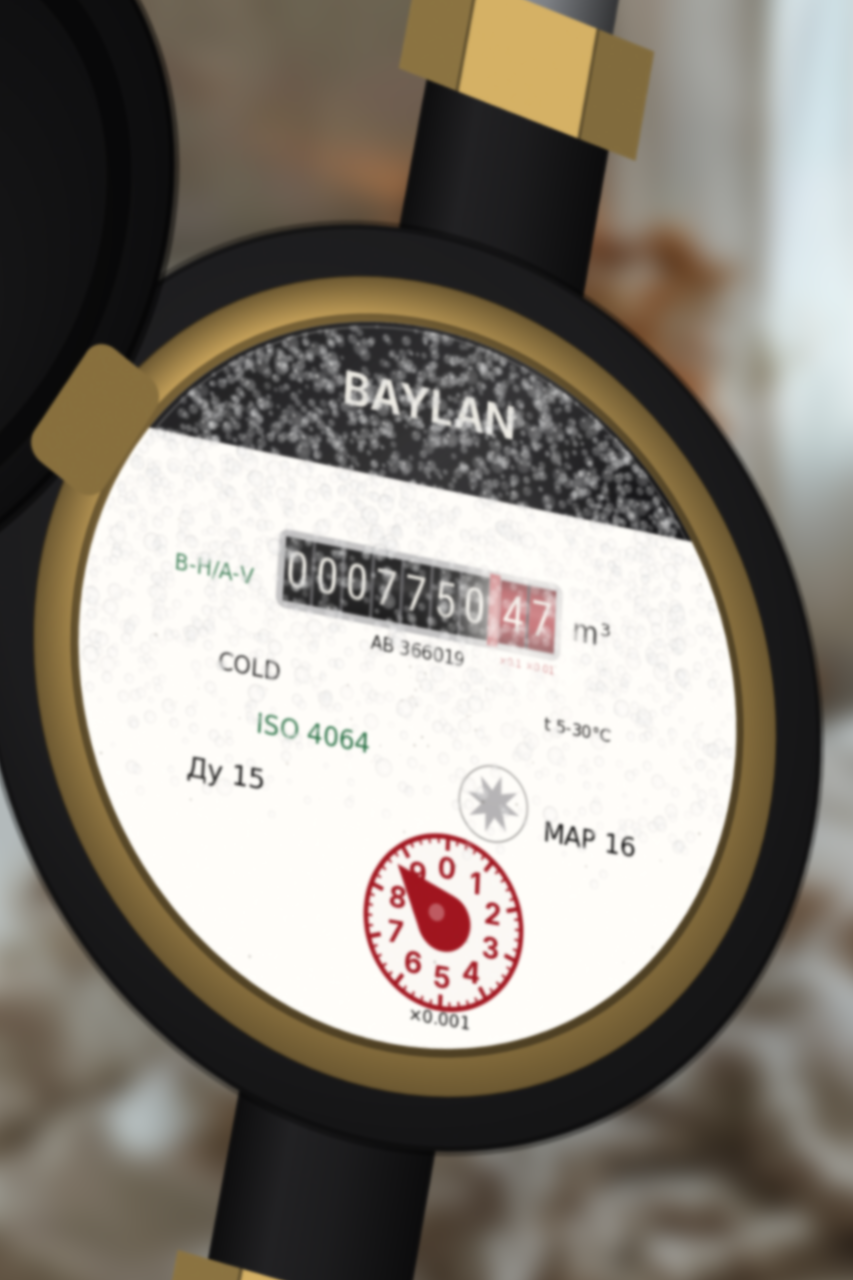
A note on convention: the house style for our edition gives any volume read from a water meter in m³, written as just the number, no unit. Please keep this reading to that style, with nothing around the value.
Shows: 7750.478
